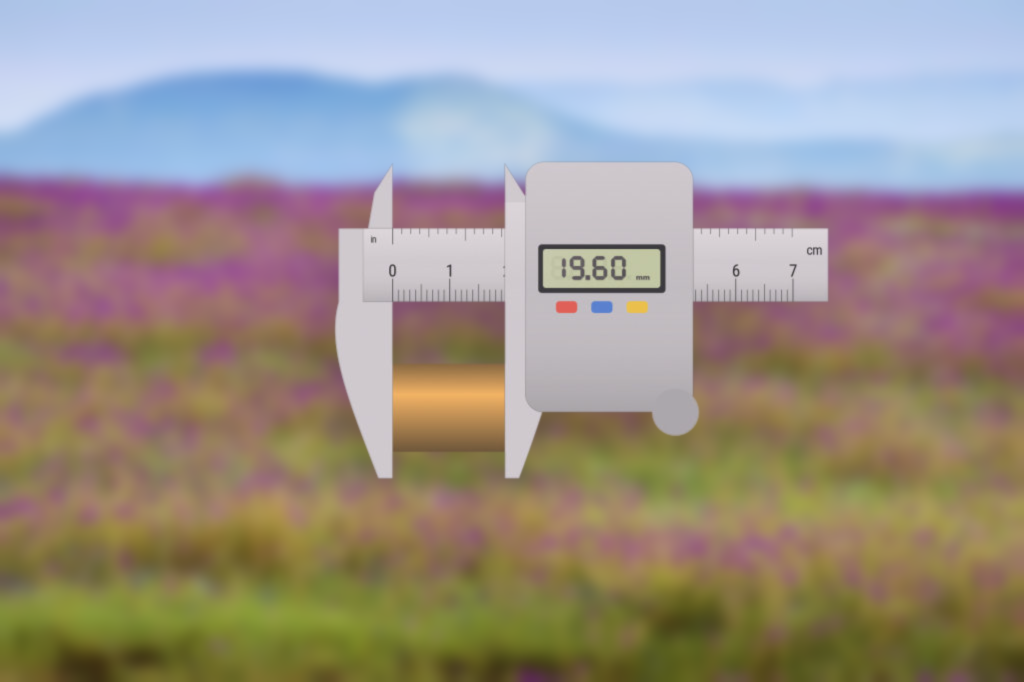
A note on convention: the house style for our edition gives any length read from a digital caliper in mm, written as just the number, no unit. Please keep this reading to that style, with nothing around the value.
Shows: 19.60
